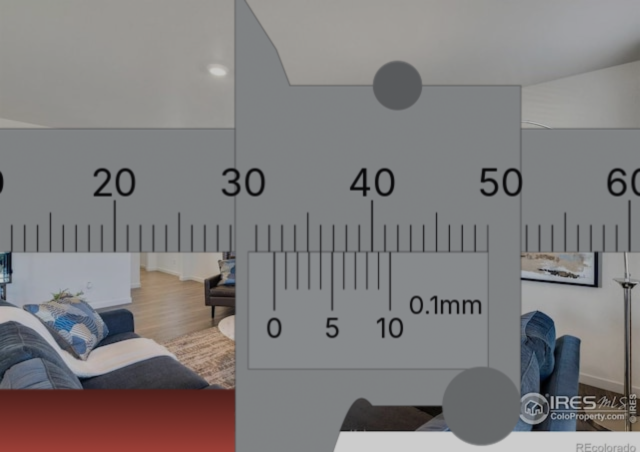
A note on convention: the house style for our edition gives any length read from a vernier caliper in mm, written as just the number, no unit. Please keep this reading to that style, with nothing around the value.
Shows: 32.4
